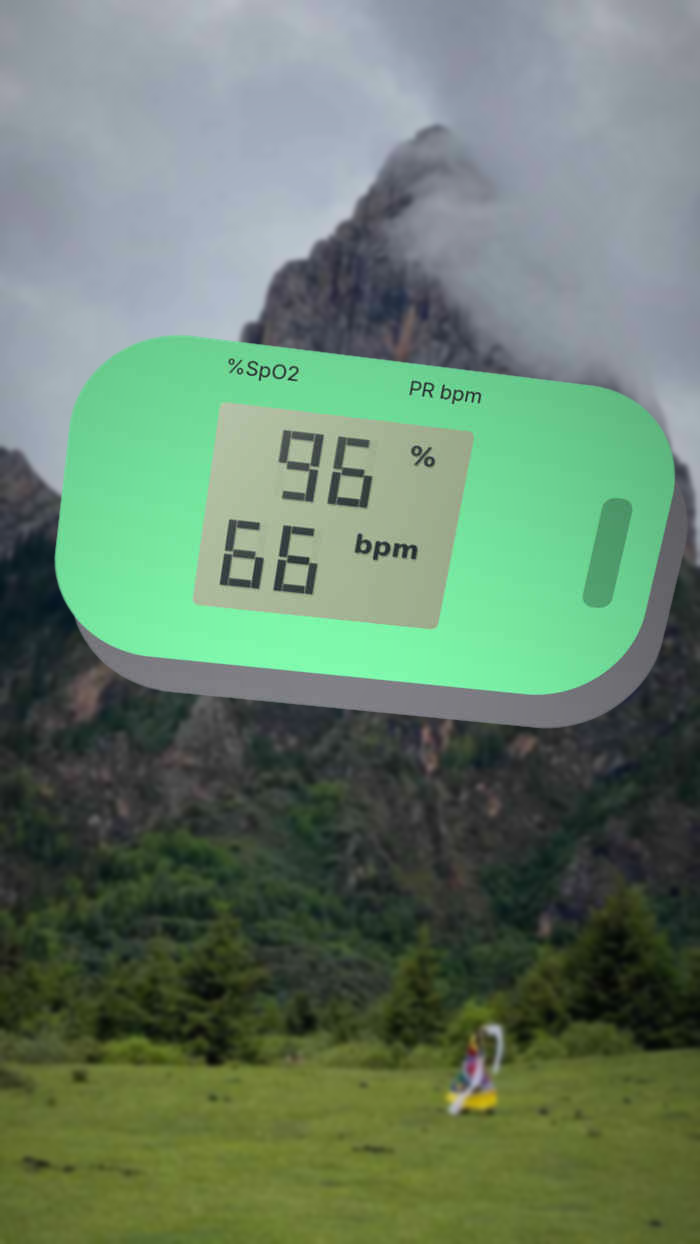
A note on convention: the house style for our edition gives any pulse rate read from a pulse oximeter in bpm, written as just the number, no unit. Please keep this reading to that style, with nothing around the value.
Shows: 66
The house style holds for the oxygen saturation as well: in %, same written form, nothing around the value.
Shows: 96
